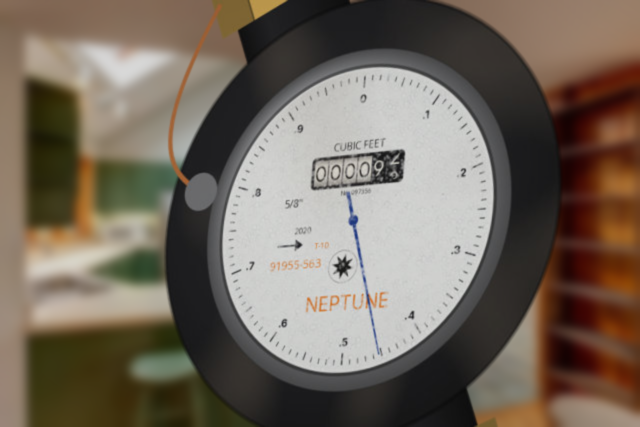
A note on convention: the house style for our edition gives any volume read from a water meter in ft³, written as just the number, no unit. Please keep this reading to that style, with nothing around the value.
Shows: 92.45
